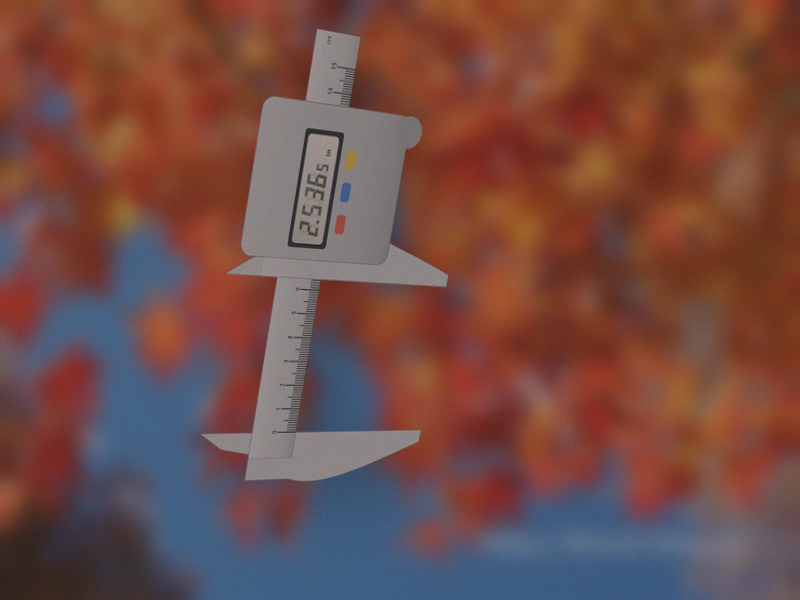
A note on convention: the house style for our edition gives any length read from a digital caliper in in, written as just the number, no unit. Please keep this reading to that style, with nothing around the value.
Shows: 2.5365
